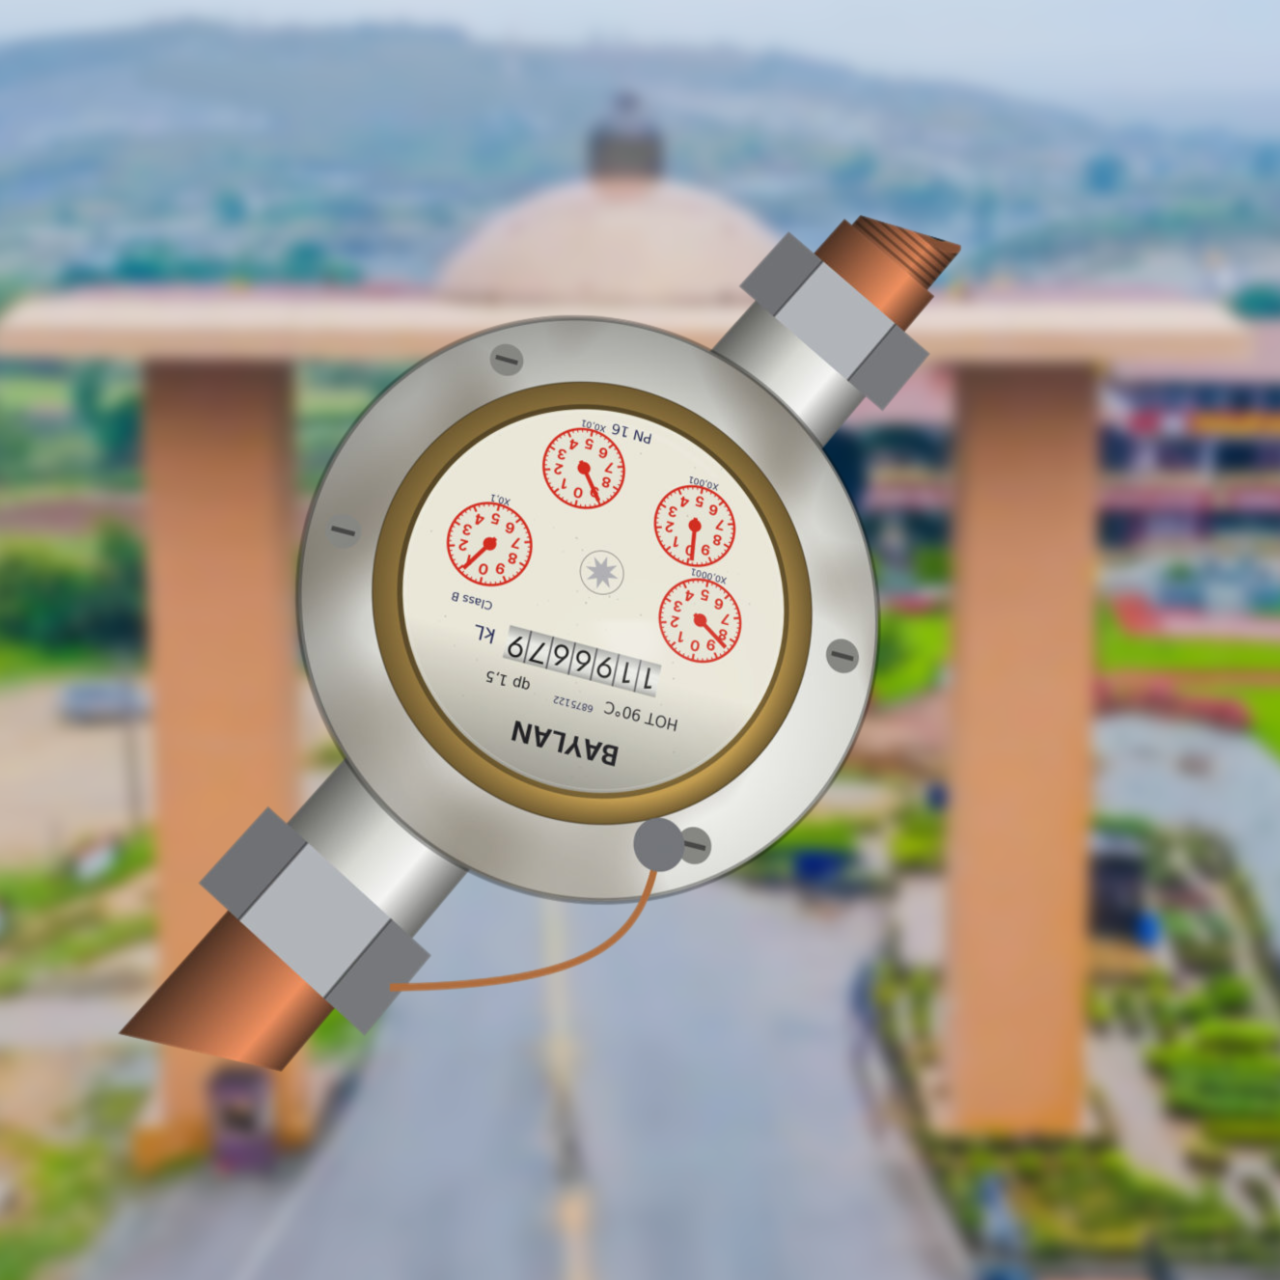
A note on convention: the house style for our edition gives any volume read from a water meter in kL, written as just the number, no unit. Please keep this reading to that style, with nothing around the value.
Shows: 1196679.0898
